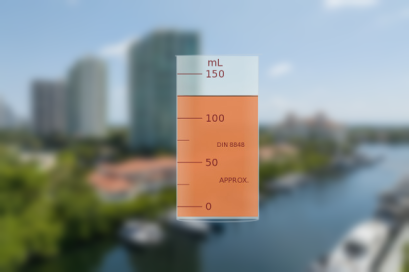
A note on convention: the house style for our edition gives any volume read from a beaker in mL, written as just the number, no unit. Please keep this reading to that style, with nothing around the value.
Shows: 125
